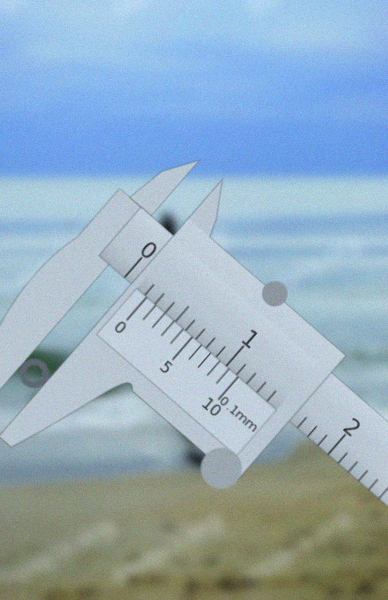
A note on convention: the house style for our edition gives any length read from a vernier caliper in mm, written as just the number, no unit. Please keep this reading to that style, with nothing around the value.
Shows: 2.2
